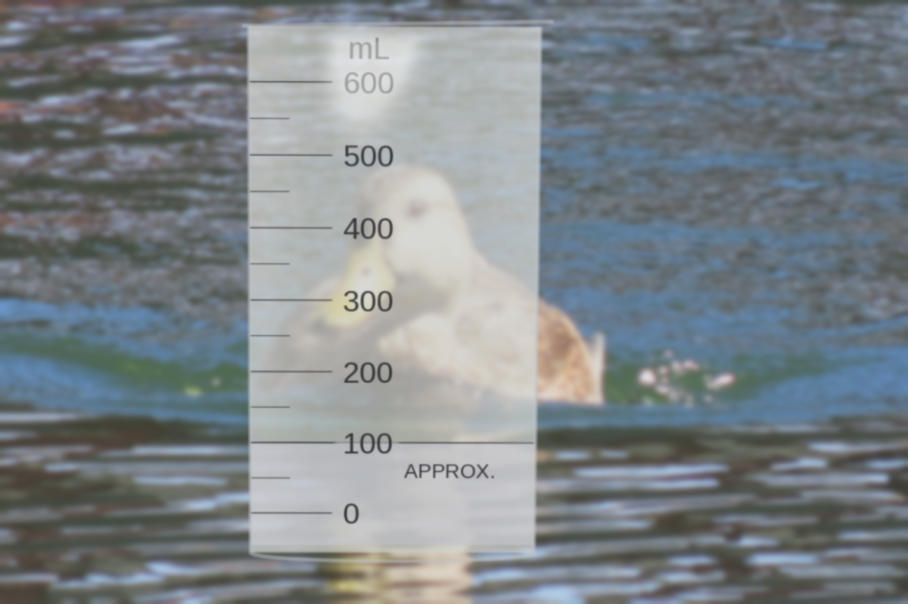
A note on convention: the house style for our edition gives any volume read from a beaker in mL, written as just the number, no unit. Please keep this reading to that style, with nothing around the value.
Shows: 100
